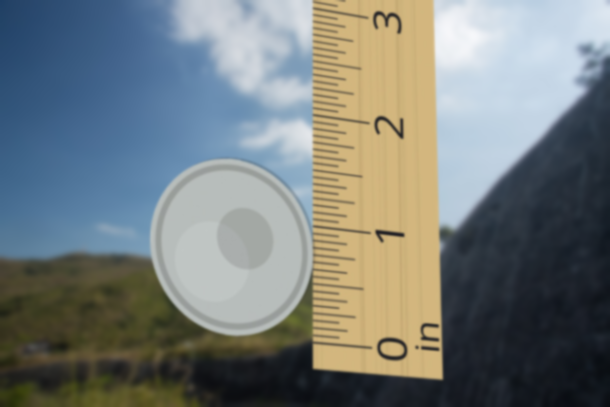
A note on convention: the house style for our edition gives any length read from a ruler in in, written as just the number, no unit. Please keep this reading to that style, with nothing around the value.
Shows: 1.5
